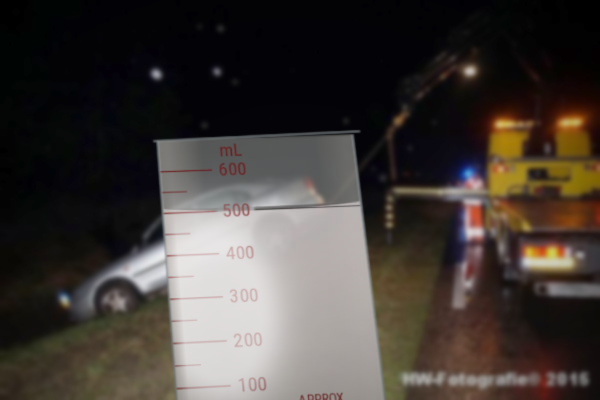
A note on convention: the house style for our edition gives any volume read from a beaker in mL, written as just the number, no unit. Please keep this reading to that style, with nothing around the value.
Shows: 500
